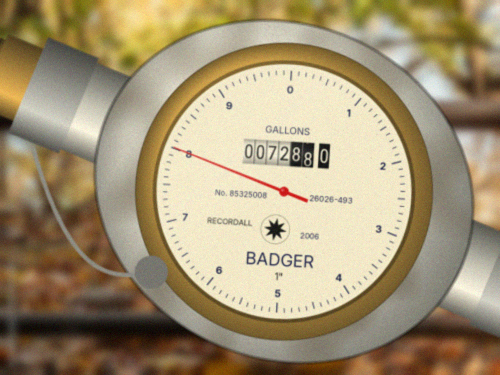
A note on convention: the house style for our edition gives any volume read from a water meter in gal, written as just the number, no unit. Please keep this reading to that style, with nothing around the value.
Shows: 72878.0
